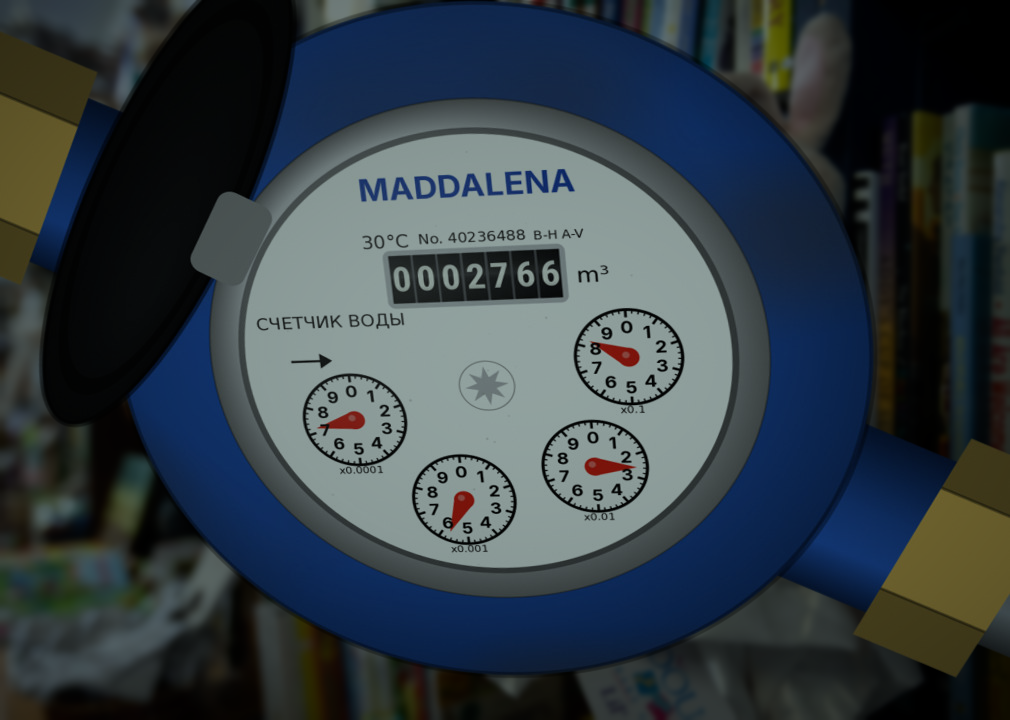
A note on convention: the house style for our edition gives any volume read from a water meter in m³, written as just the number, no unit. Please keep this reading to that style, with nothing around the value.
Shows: 2766.8257
